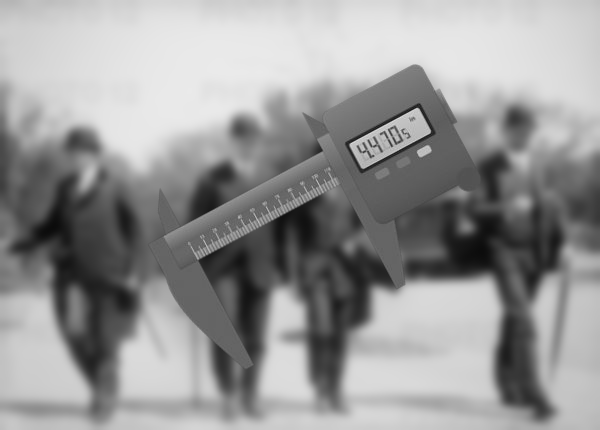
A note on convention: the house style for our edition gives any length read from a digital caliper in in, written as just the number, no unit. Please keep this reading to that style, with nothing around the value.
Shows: 4.4705
